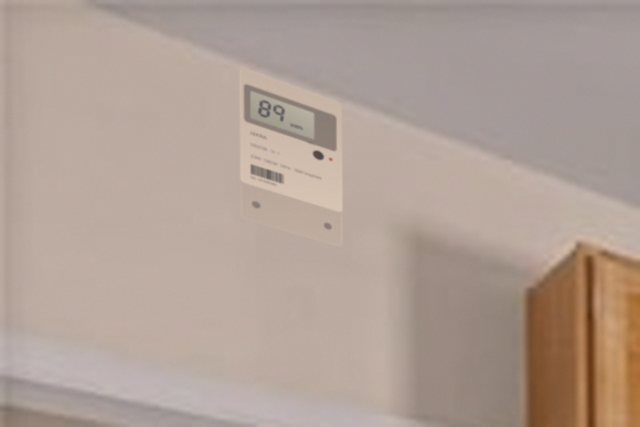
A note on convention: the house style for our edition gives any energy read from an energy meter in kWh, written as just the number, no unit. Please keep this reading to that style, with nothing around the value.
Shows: 89
